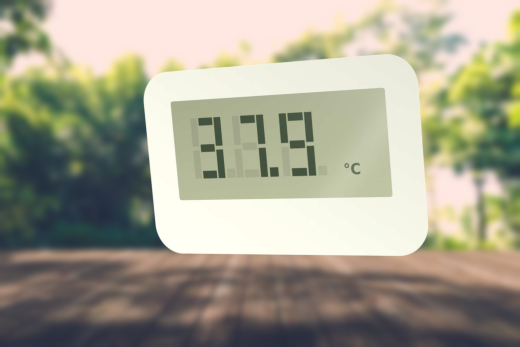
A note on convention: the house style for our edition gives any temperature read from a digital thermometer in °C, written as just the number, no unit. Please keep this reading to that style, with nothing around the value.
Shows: 37.9
